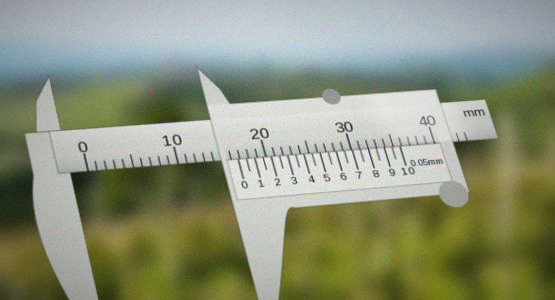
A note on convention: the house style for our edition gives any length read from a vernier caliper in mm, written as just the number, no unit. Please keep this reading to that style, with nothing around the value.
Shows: 16.8
